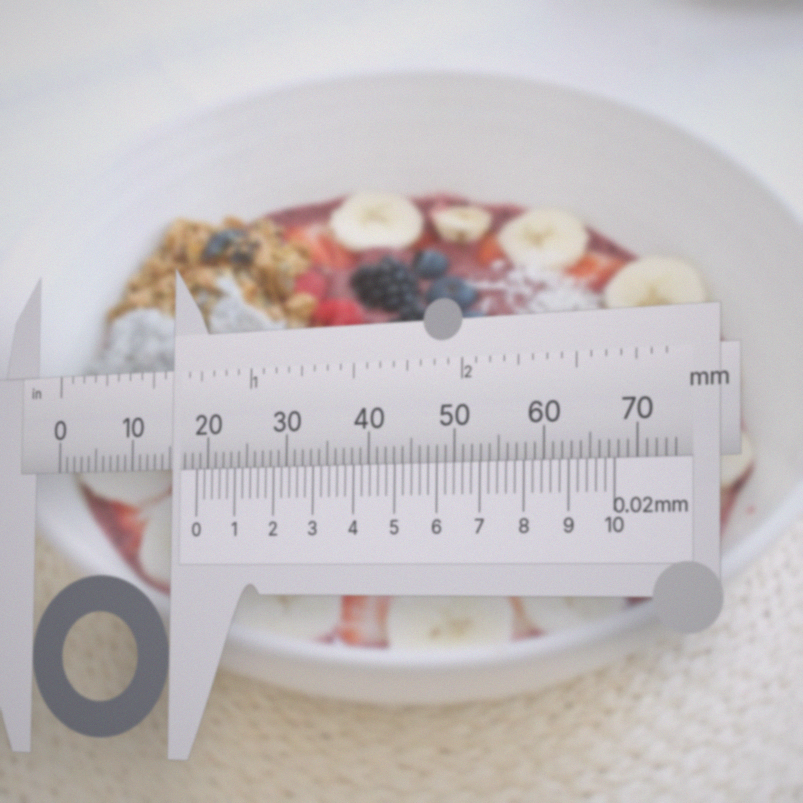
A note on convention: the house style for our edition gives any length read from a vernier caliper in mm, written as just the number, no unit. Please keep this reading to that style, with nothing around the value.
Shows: 18.6
